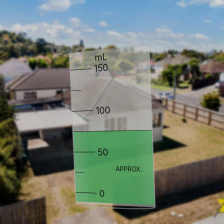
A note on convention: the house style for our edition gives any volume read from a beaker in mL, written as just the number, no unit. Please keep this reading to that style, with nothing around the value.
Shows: 75
